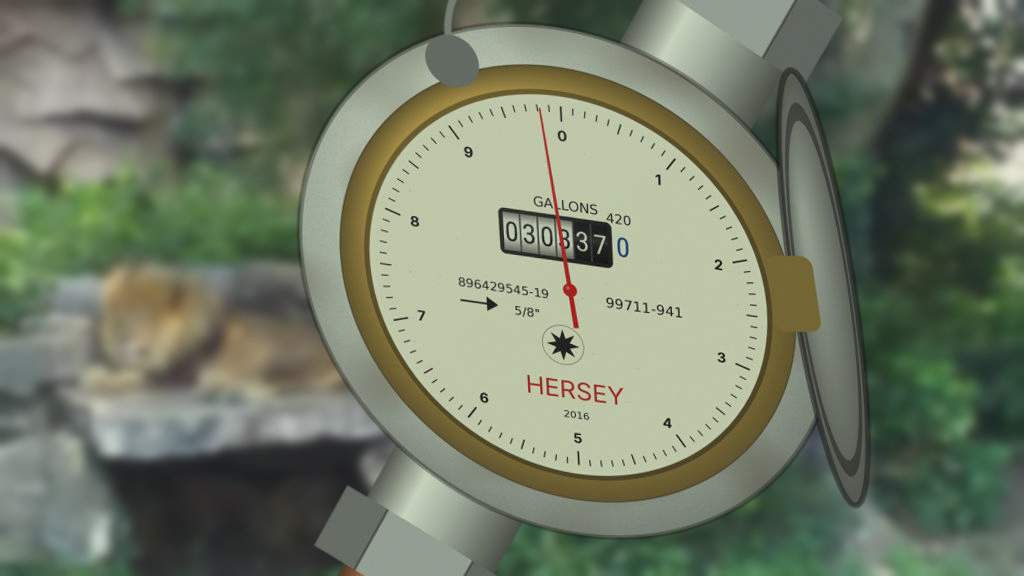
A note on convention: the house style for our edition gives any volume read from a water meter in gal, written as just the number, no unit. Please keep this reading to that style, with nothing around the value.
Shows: 303369.8
